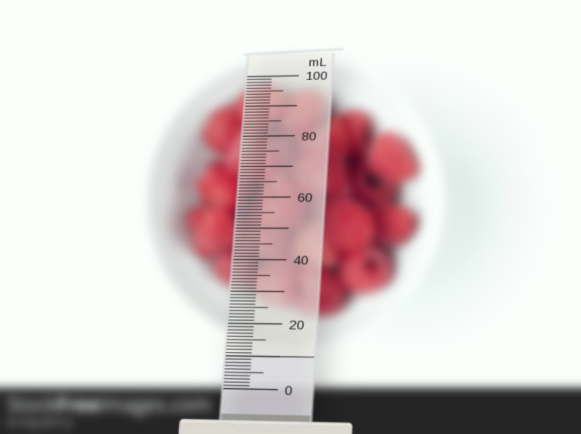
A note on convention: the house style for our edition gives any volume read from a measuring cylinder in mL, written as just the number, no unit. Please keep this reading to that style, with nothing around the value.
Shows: 10
